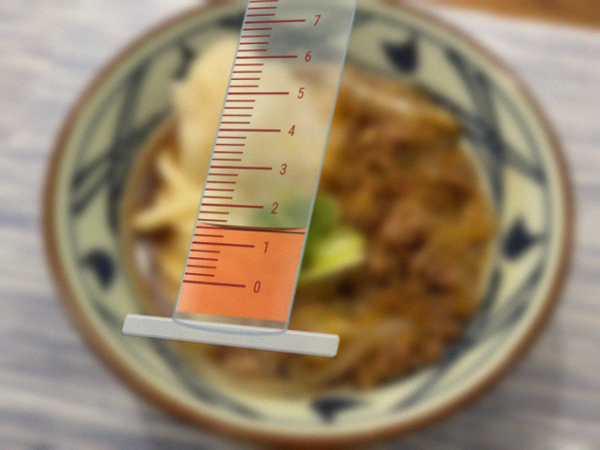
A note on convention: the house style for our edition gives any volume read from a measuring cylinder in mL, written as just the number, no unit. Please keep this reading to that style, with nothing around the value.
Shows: 1.4
